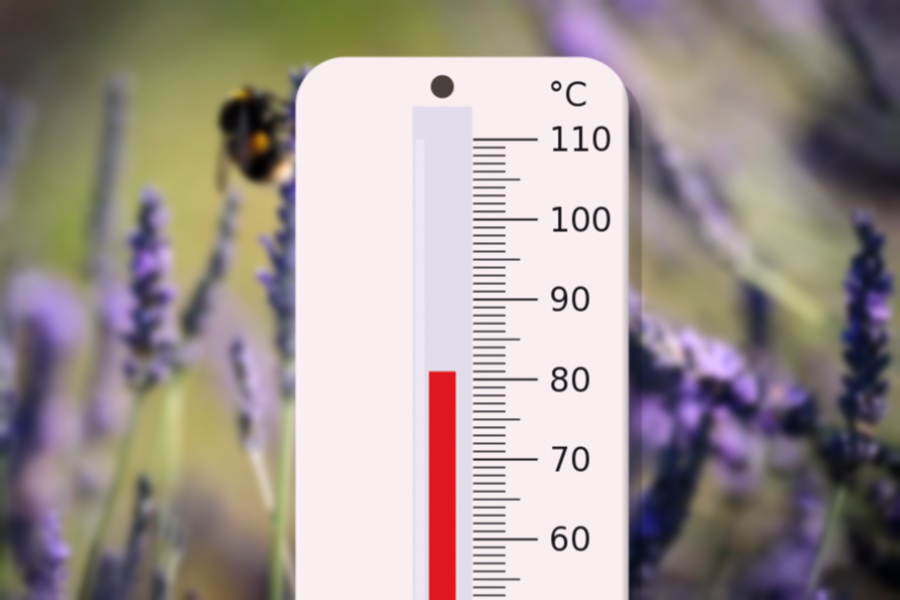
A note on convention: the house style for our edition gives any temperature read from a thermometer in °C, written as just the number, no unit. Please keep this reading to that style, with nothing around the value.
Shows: 81
